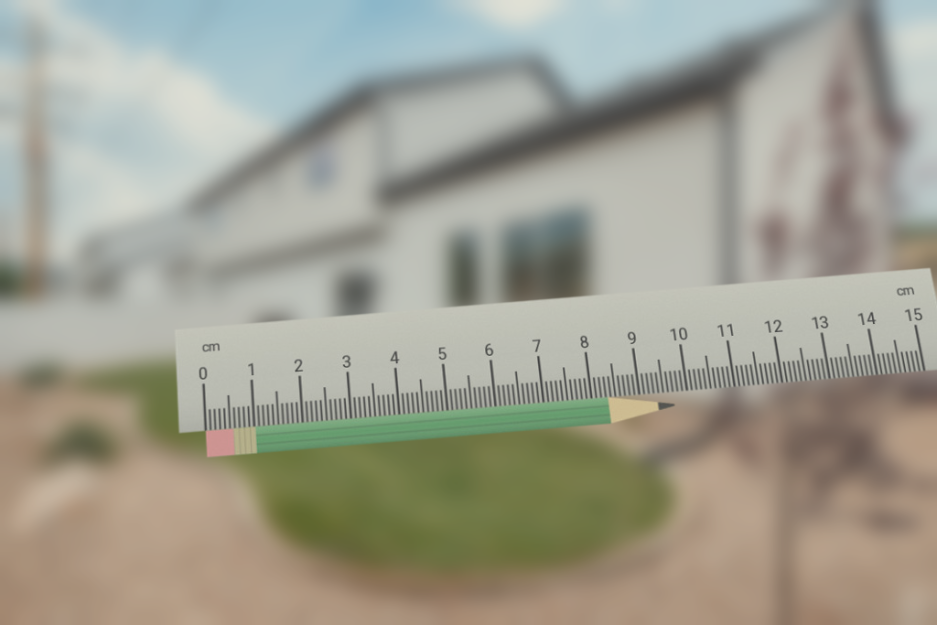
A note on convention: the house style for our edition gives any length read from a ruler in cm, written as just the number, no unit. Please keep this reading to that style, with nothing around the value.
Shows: 9.7
